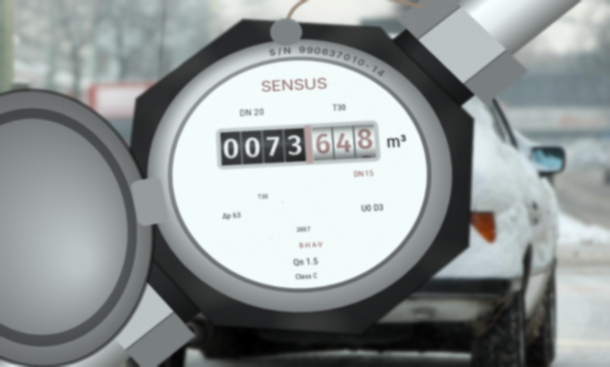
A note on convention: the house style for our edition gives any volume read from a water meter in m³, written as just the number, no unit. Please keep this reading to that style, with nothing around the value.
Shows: 73.648
